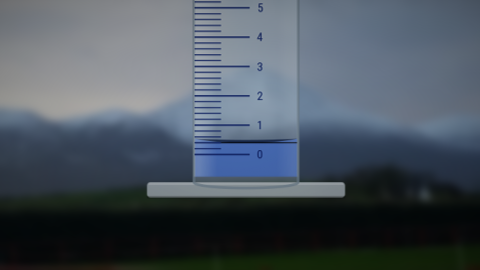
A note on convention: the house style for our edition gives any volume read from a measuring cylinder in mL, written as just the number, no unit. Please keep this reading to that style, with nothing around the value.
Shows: 0.4
